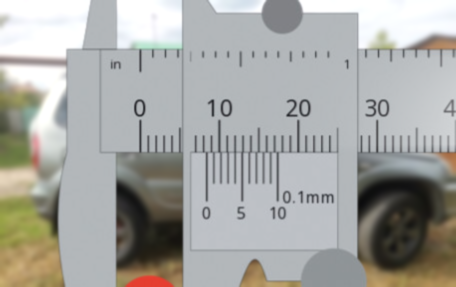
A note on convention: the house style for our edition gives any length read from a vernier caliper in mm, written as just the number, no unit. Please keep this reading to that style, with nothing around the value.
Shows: 8.4
